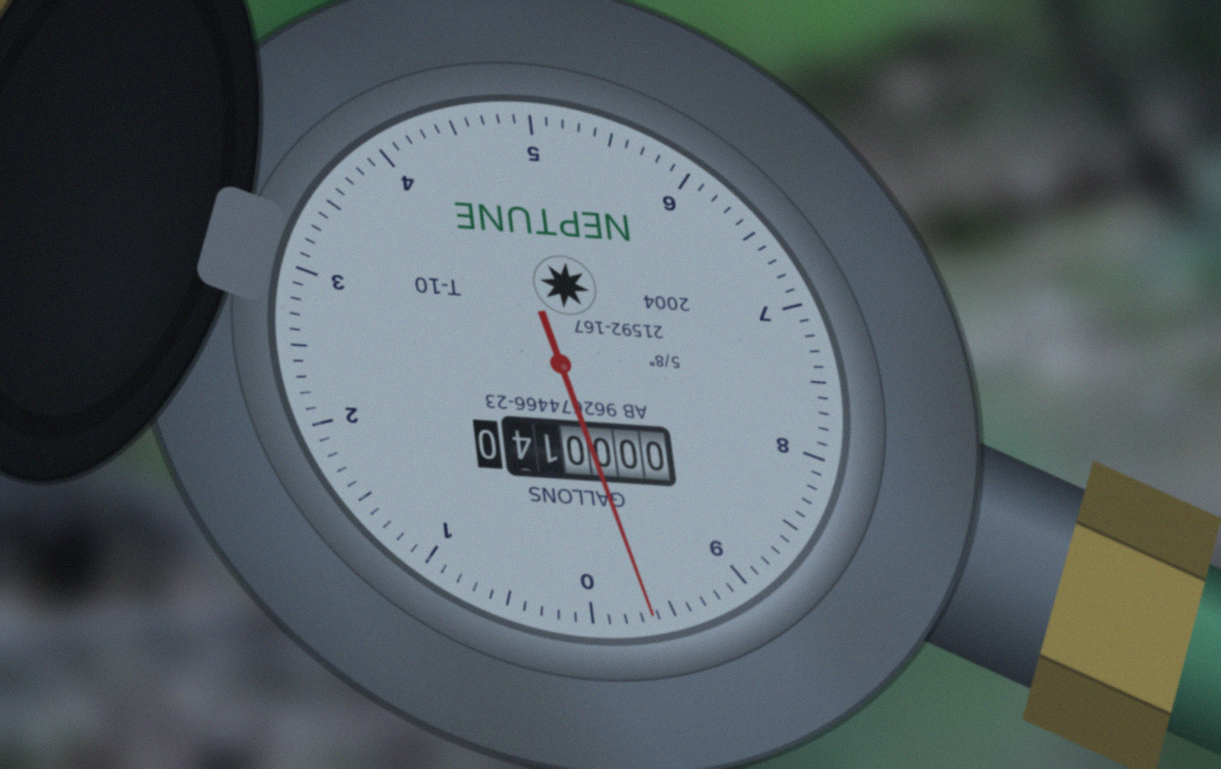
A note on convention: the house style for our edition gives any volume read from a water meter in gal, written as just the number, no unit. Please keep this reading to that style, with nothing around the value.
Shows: 139.6
